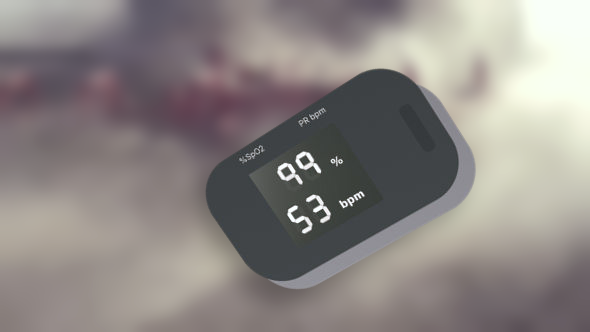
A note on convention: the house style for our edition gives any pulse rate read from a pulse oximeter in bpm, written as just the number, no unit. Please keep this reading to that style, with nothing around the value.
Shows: 53
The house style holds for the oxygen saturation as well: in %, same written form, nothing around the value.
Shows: 99
